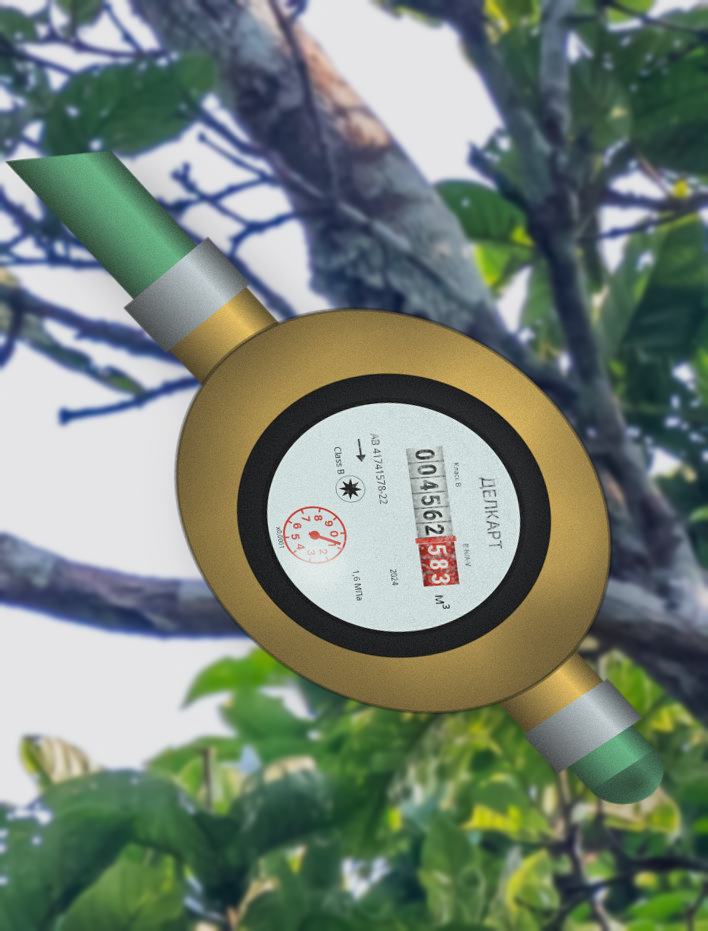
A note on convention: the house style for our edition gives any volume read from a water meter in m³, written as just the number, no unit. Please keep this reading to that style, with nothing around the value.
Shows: 4562.5830
